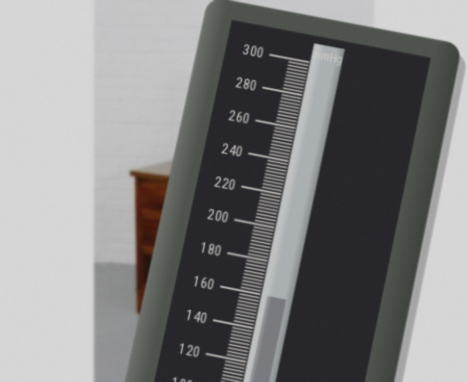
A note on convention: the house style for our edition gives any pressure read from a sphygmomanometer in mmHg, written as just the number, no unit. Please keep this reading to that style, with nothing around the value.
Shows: 160
